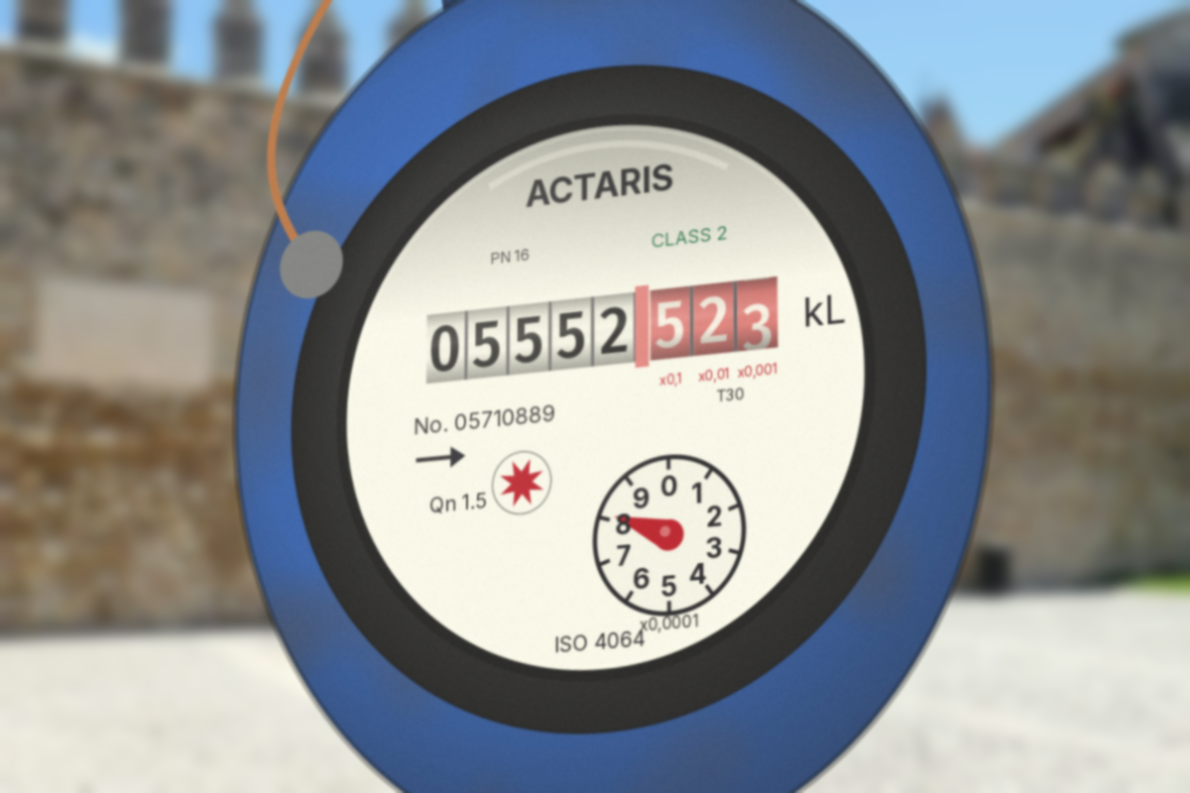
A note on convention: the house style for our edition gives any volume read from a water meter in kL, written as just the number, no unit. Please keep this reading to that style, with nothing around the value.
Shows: 5552.5228
